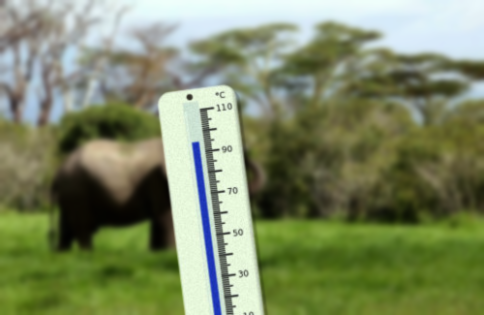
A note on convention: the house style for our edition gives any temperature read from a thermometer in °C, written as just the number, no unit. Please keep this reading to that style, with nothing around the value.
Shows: 95
